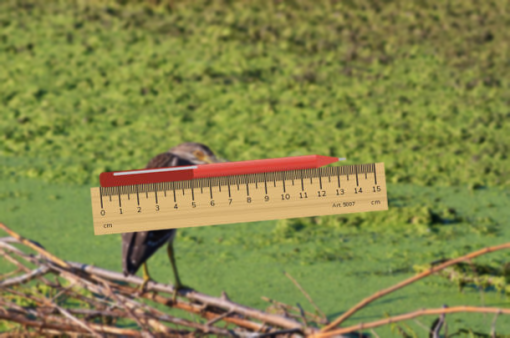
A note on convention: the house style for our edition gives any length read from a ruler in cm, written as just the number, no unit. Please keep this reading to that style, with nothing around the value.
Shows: 13.5
